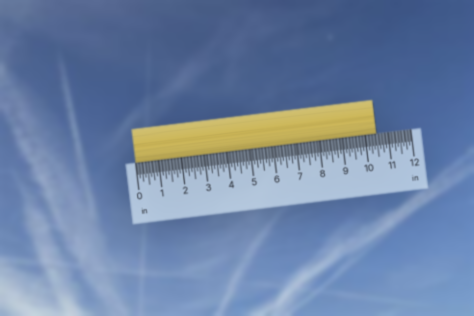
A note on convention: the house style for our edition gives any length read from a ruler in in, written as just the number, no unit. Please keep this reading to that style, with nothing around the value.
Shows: 10.5
